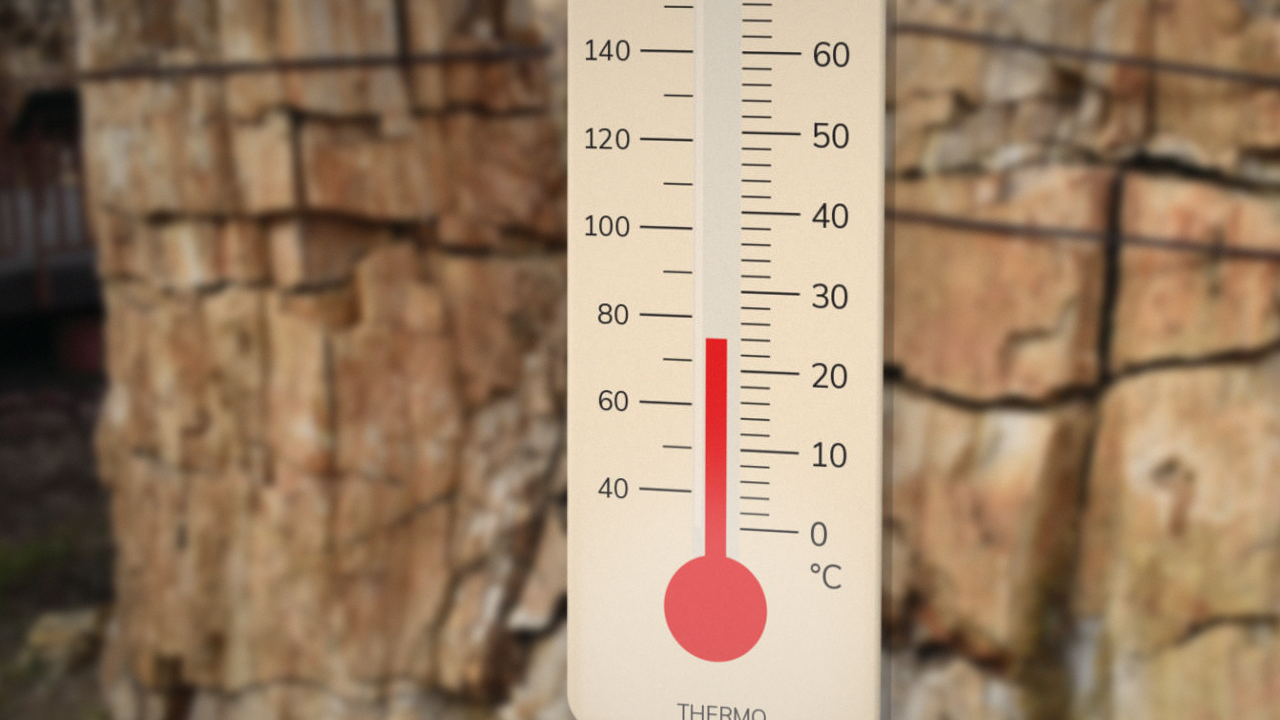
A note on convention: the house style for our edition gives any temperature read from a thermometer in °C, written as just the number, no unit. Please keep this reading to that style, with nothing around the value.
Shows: 24
